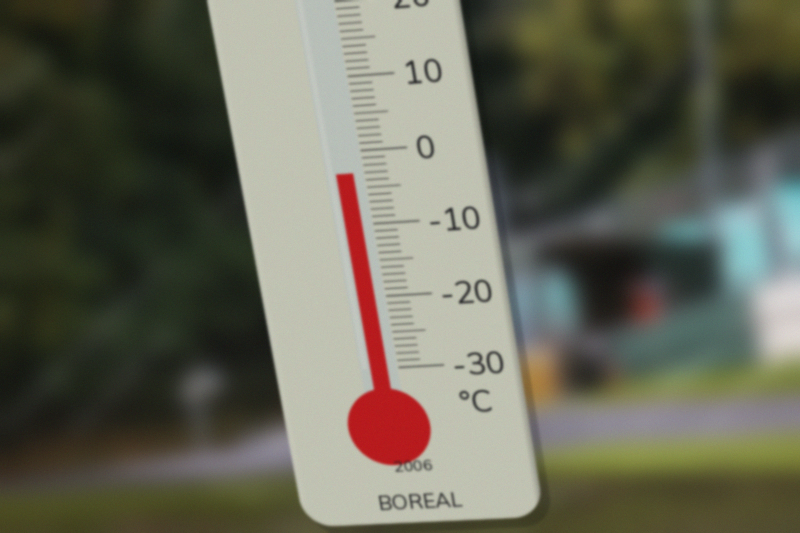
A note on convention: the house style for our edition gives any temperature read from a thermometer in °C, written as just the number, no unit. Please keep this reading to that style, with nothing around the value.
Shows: -3
